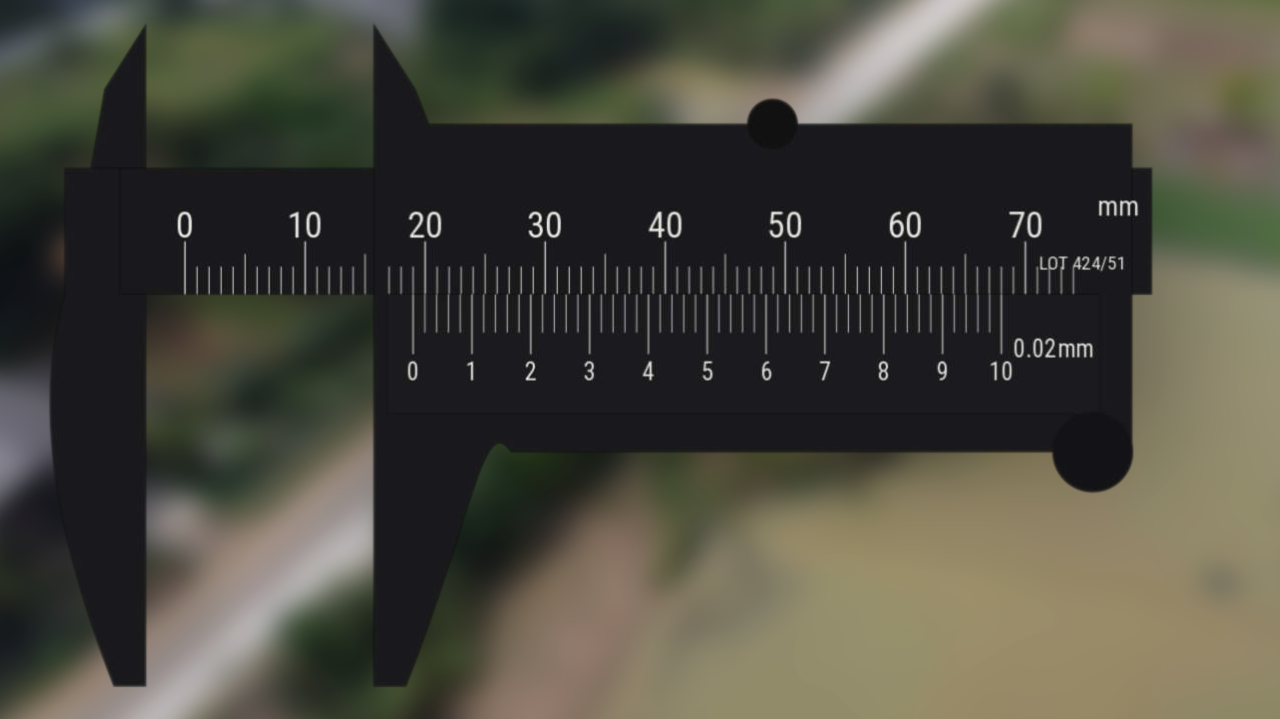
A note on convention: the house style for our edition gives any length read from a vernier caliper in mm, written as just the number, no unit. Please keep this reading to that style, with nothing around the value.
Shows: 19.0
